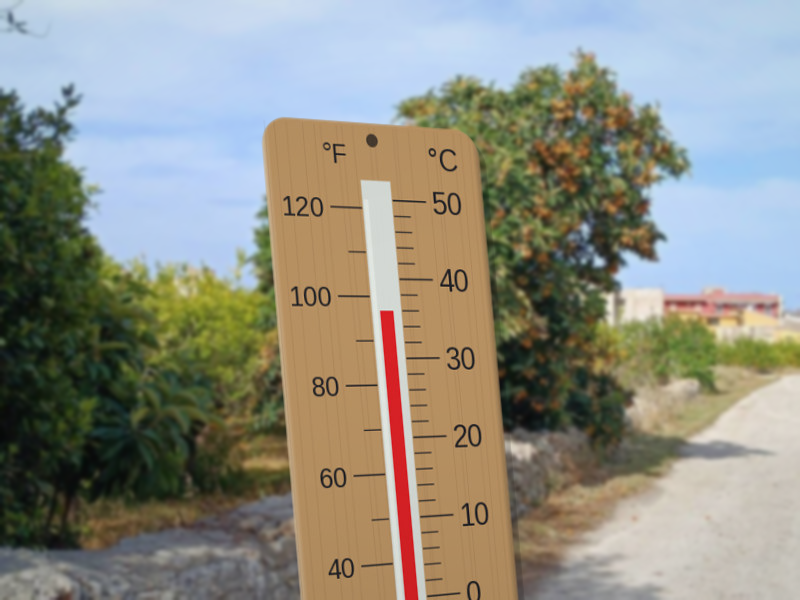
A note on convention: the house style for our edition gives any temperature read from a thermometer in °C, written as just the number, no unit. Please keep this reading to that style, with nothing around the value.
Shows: 36
